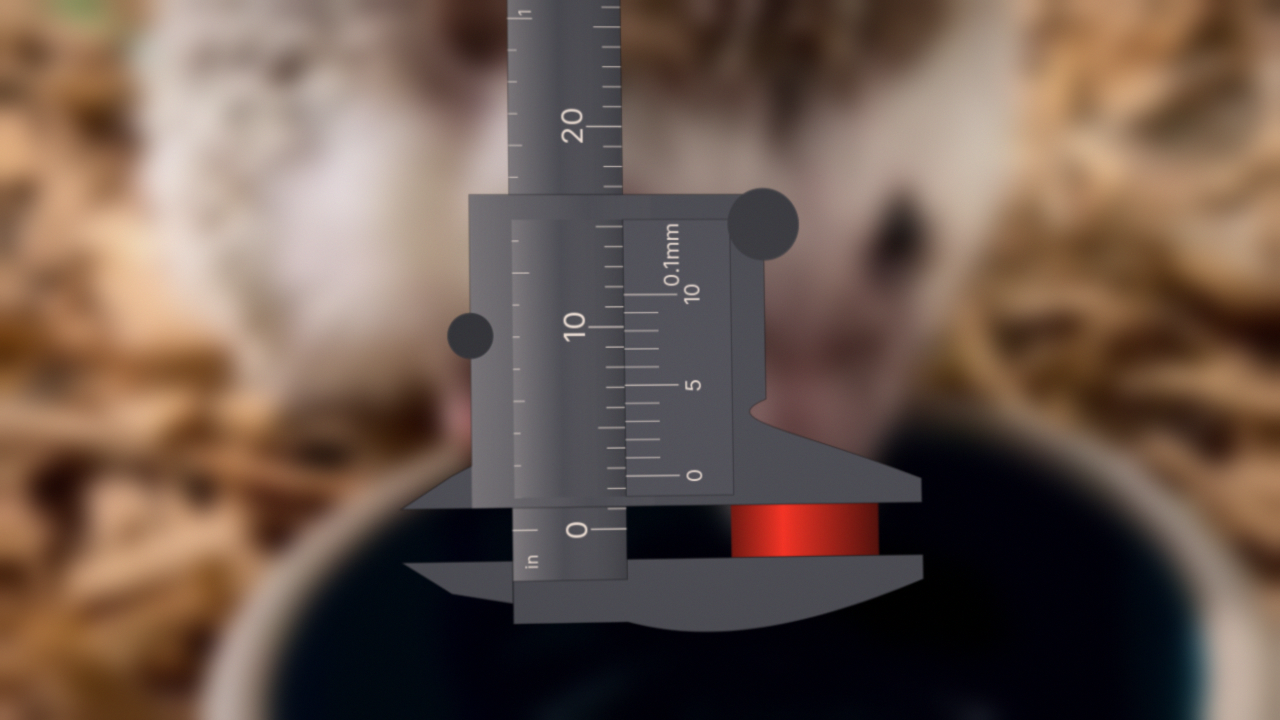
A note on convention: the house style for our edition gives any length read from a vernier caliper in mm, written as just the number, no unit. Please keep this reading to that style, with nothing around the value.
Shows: 2.6
